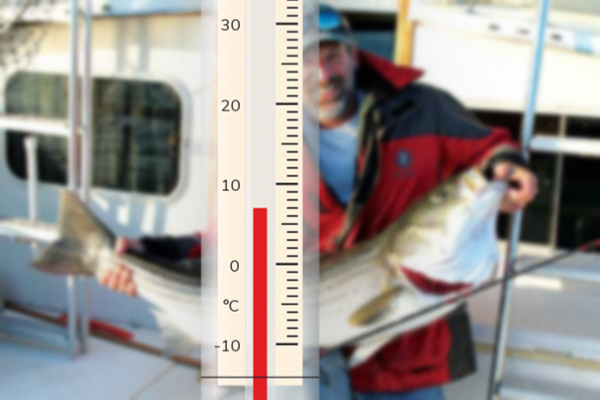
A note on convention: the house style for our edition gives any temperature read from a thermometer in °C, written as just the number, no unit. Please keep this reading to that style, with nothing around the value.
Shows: 7
